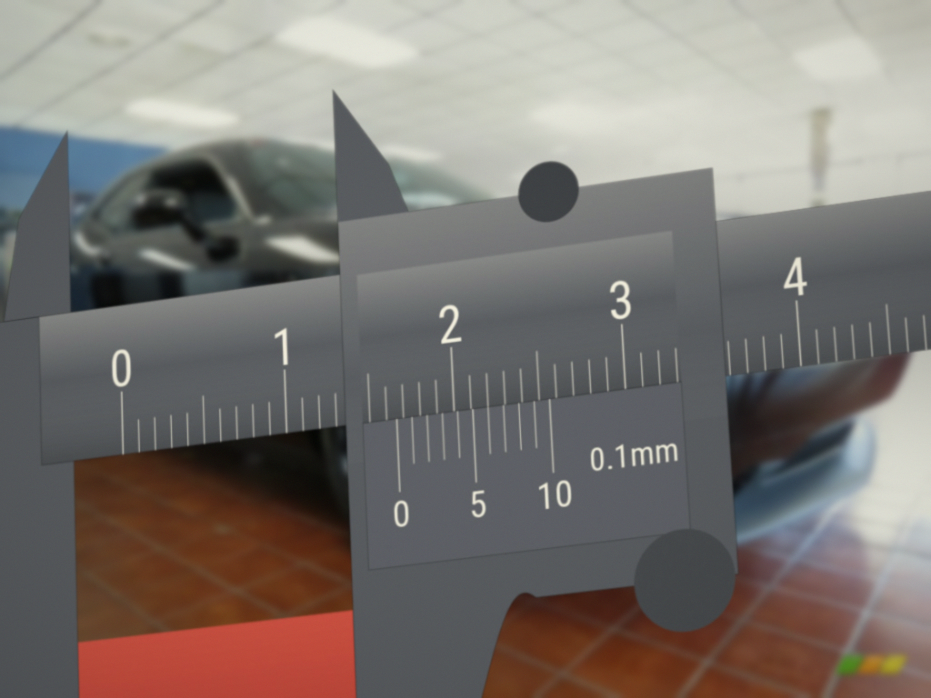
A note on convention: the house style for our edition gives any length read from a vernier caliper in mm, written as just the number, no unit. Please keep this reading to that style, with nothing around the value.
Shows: 16.6
